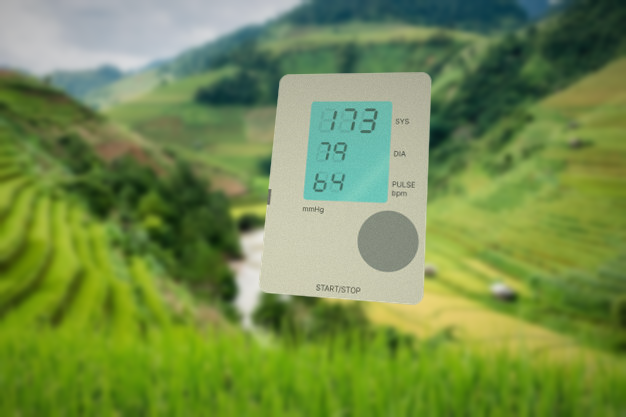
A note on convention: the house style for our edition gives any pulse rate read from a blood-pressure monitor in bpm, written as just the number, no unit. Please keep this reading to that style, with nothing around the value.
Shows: 64
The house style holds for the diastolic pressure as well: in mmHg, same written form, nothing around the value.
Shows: 79
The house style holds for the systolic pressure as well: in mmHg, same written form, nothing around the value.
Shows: 173
